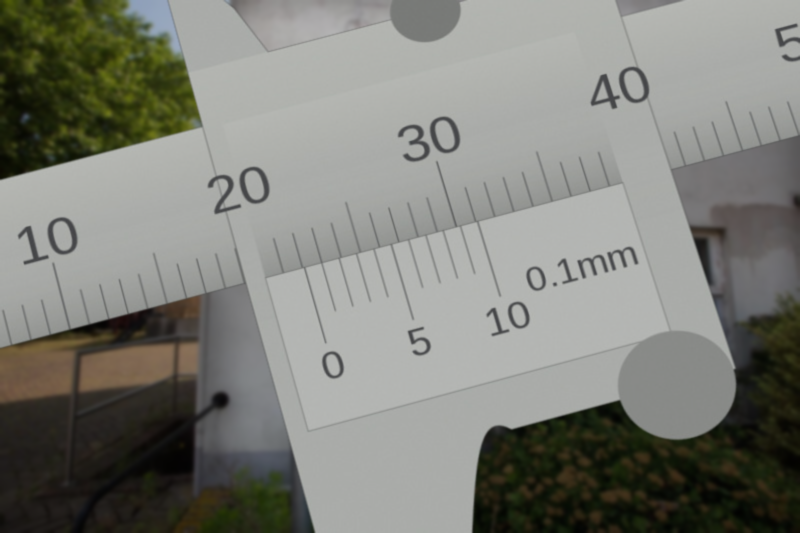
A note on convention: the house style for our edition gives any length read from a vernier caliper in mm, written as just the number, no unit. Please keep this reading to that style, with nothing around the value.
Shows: 22.1
